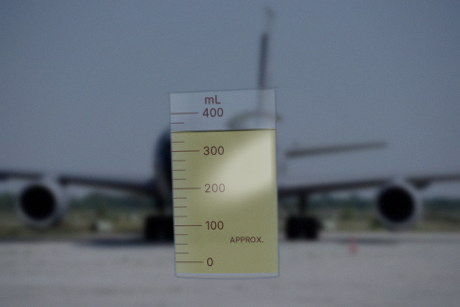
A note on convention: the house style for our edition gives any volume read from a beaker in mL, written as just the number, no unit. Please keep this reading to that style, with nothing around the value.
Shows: 350
